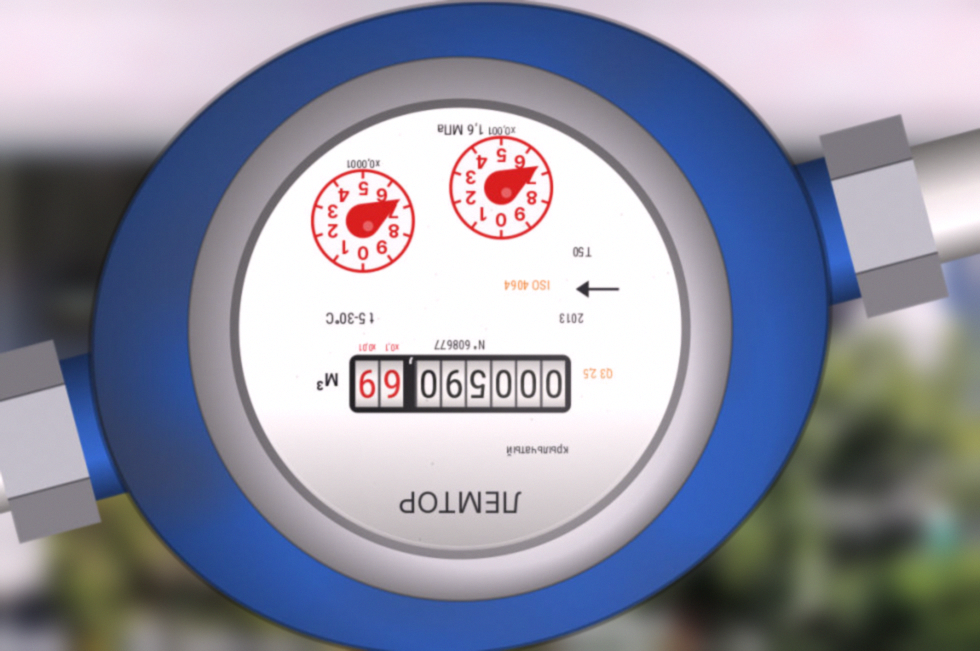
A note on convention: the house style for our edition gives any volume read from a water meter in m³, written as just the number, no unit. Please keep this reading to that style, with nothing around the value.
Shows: 590.6966
